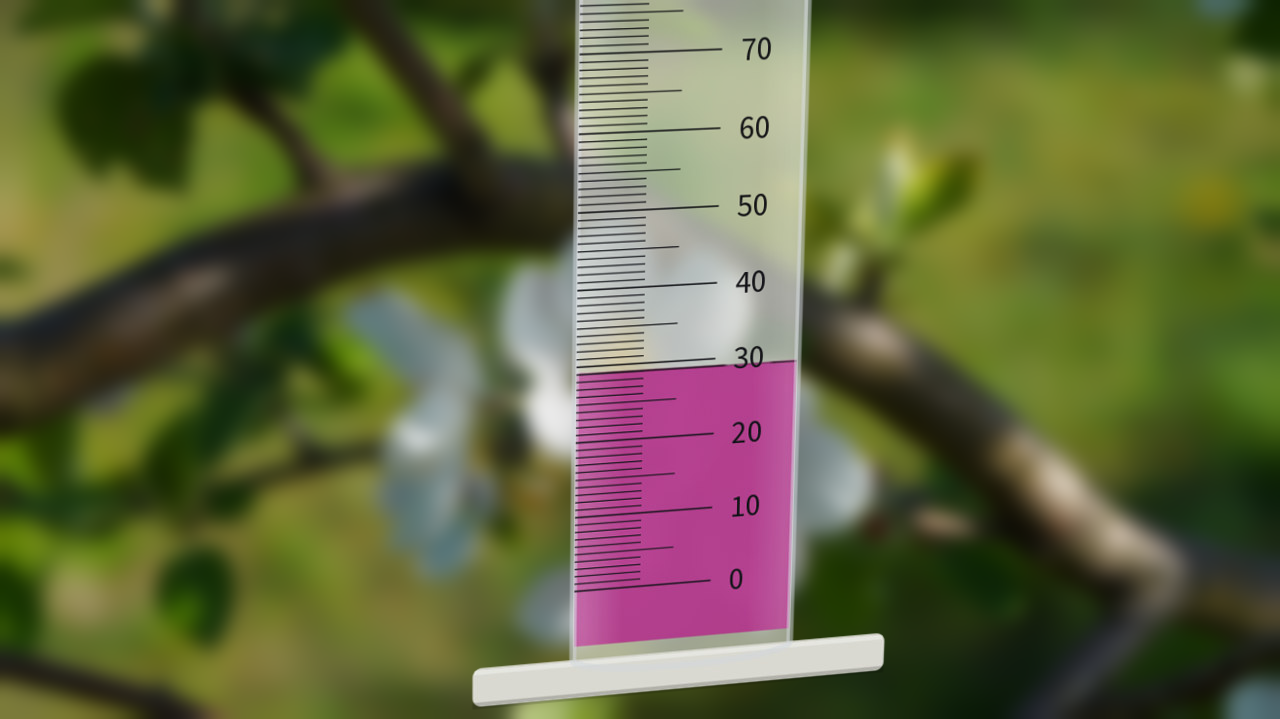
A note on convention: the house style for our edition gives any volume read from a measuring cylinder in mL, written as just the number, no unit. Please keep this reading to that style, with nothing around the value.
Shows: 29
